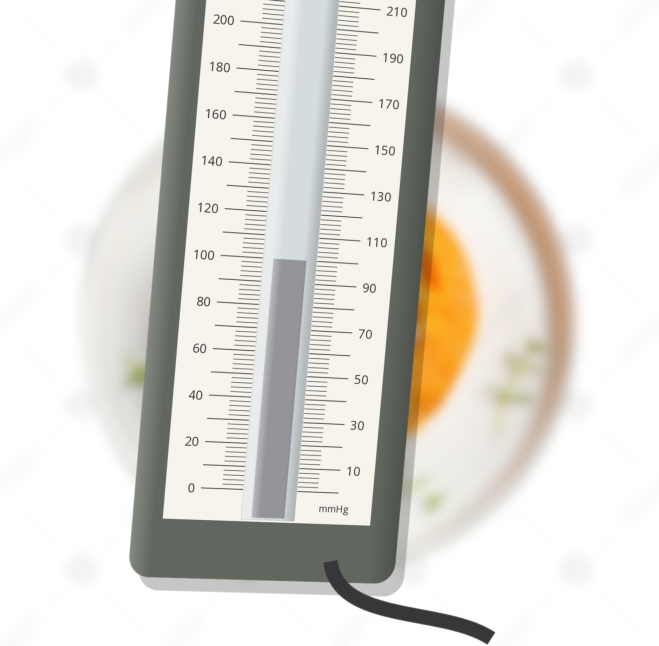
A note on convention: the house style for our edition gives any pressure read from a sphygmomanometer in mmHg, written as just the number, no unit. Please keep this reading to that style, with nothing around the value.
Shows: 100
